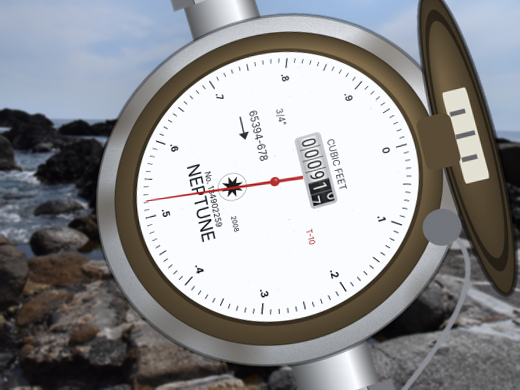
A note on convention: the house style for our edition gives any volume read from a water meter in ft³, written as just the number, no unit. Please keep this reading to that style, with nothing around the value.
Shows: 916.52
